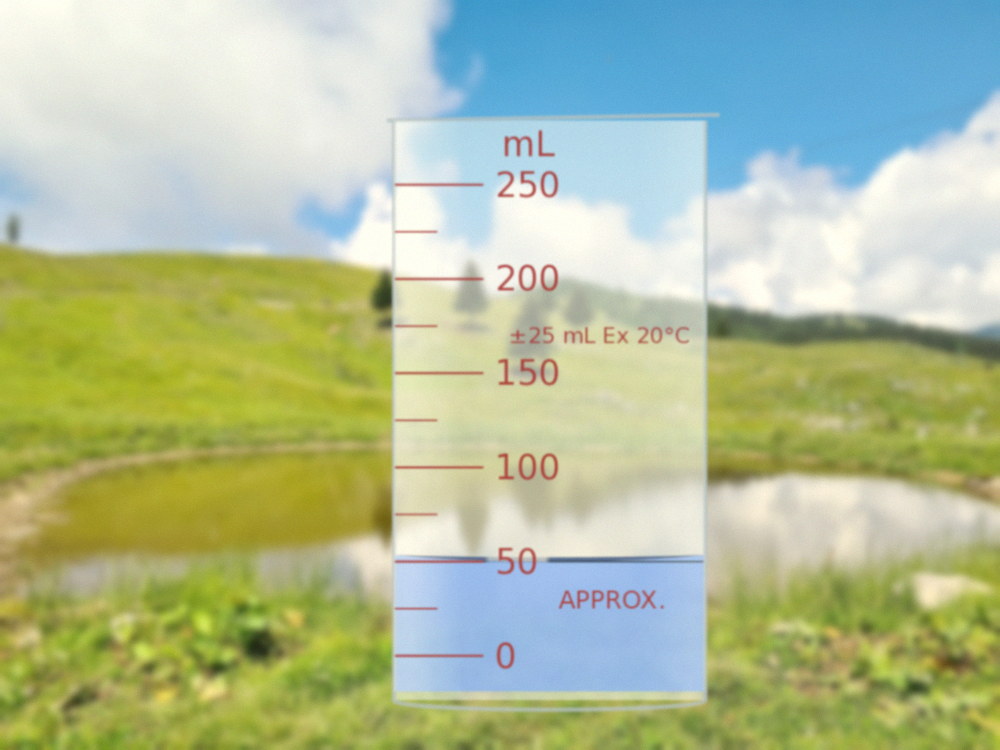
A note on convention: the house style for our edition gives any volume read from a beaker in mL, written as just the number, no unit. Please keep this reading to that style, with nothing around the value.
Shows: 50
